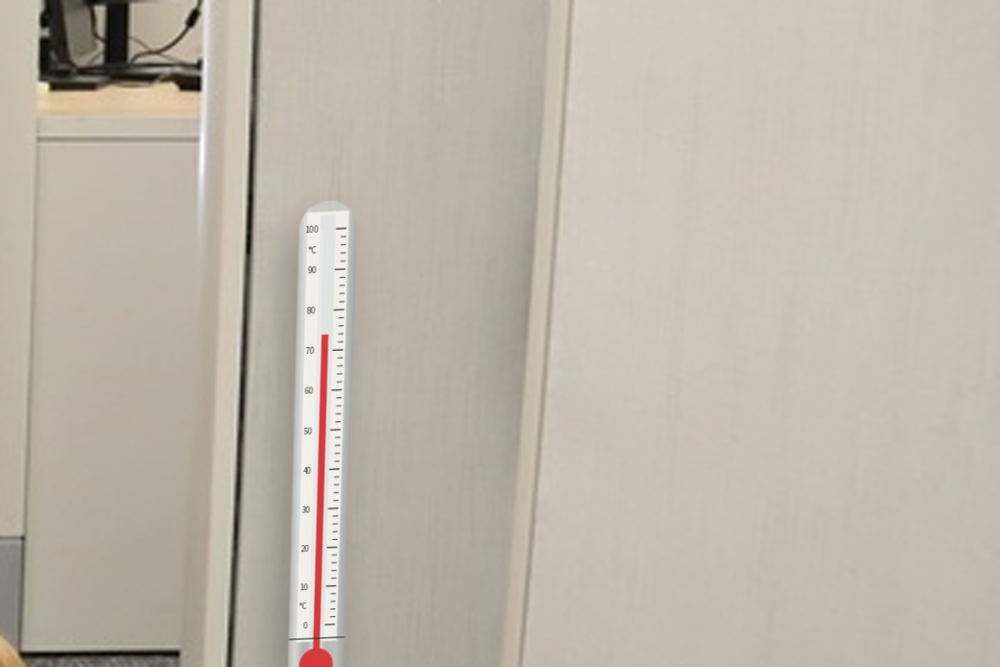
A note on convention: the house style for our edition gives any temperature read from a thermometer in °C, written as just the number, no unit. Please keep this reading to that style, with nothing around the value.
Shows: 74
